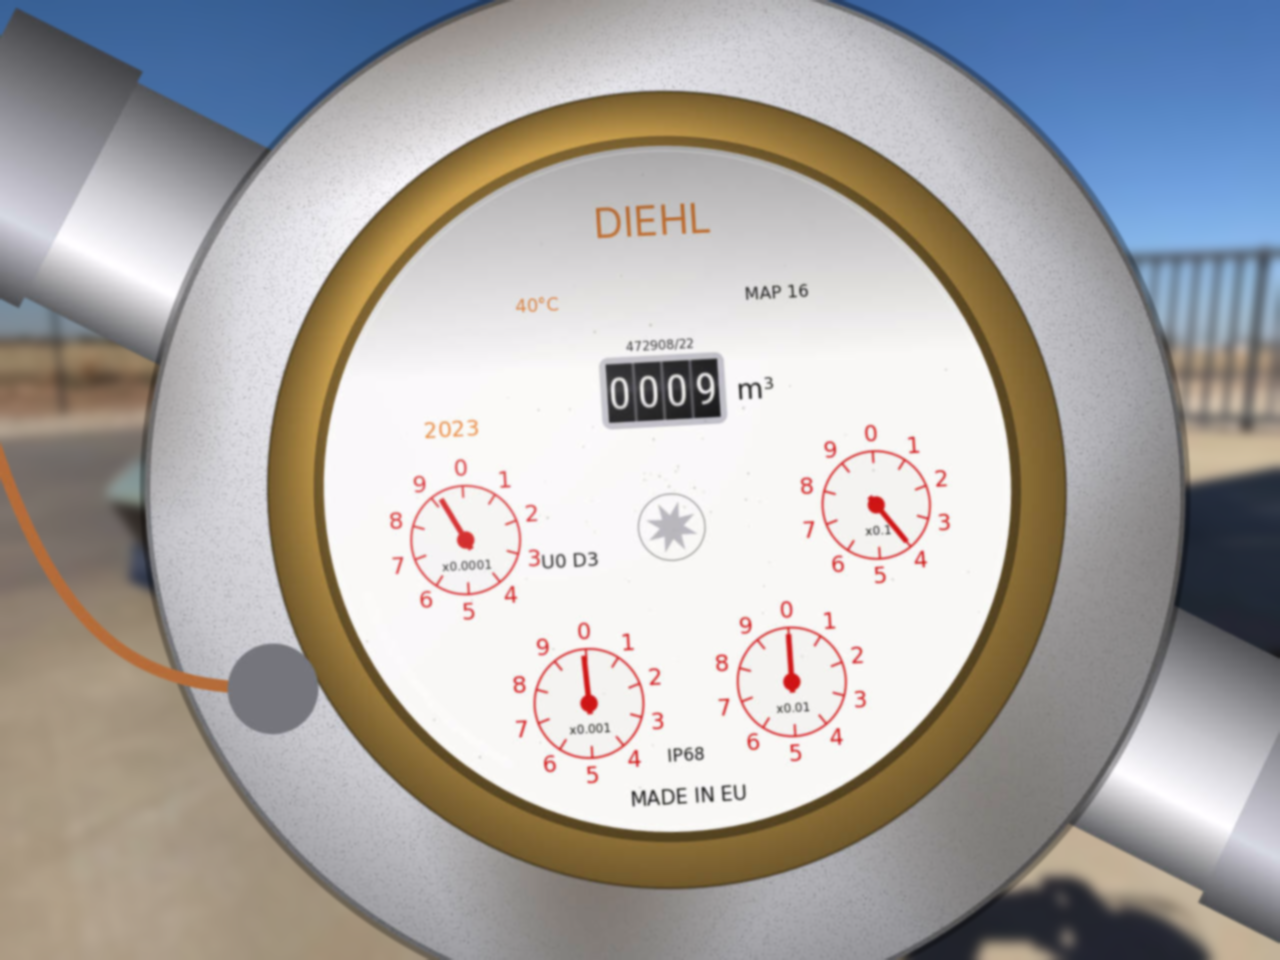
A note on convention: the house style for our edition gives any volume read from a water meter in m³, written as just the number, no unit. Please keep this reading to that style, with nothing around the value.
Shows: 9.3999
